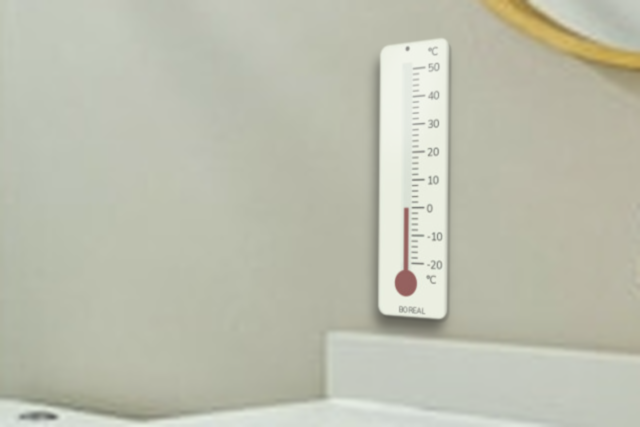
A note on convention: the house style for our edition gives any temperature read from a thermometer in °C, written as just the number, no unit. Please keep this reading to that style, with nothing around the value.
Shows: 0
